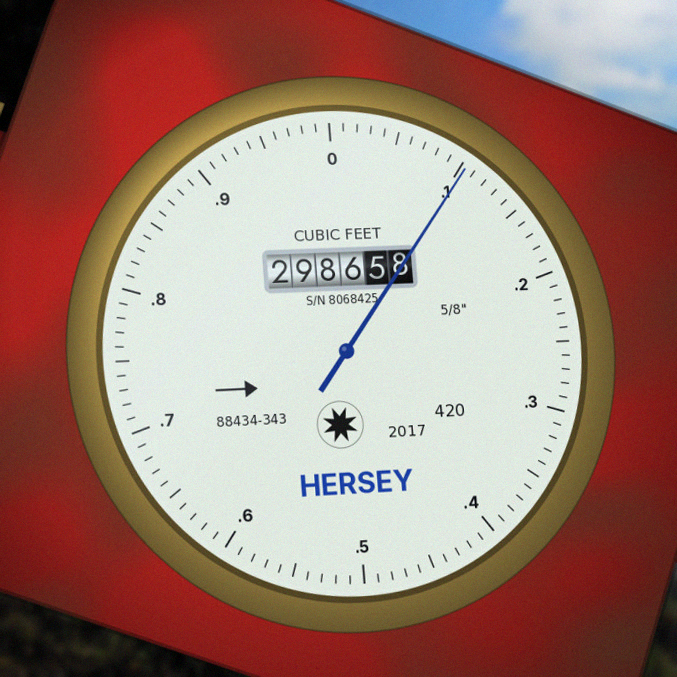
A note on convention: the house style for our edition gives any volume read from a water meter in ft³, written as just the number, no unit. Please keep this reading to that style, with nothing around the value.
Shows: 298658.10
